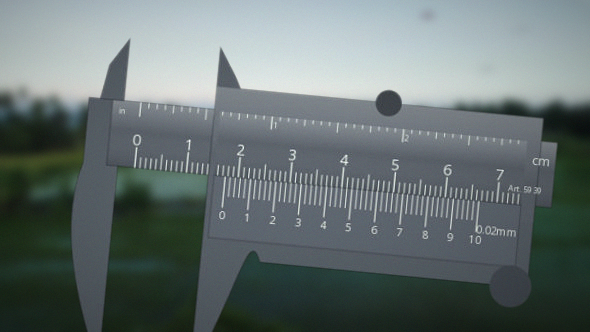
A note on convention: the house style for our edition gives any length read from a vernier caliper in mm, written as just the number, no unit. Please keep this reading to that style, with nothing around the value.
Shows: 17.5
